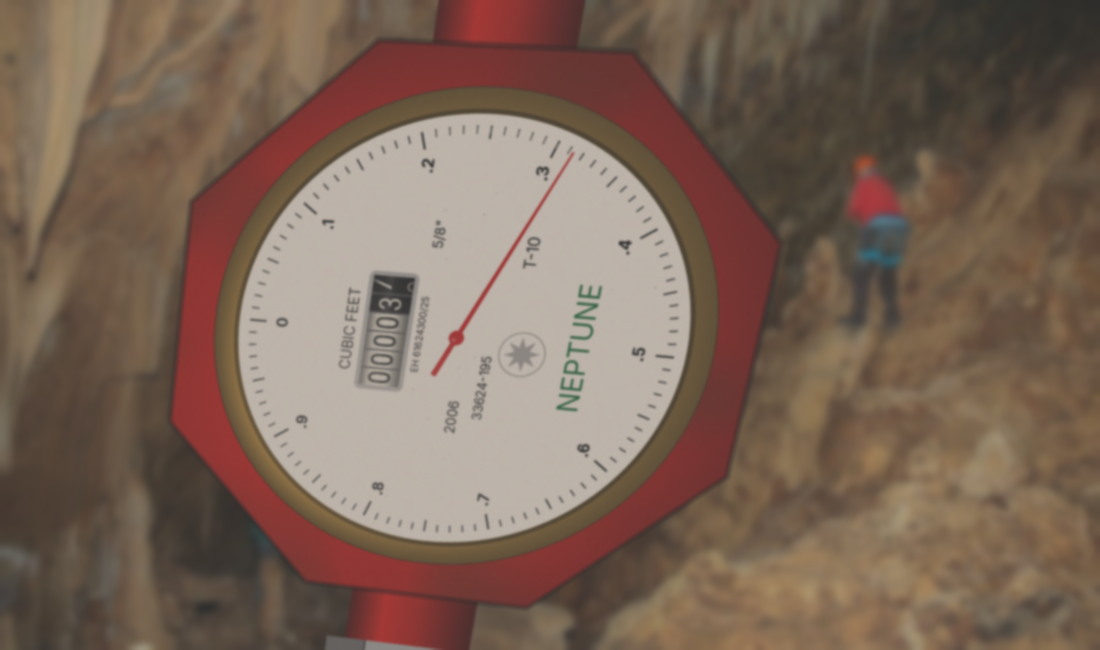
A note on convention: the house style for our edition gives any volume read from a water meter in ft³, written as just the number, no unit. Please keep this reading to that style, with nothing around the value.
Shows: 37.31
